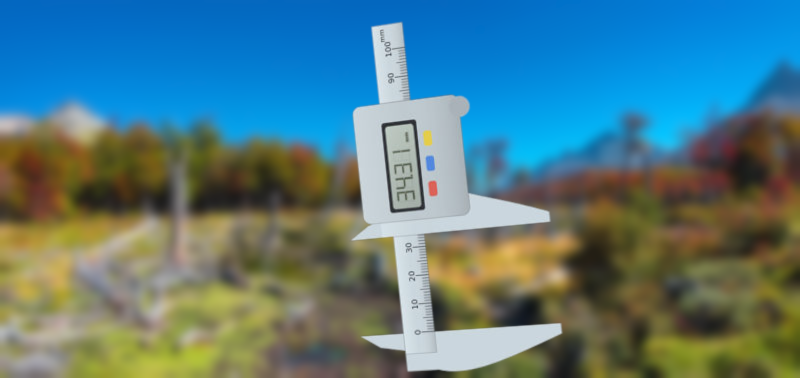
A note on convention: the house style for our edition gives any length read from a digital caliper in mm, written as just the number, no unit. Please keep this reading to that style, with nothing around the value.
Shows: 34.31
